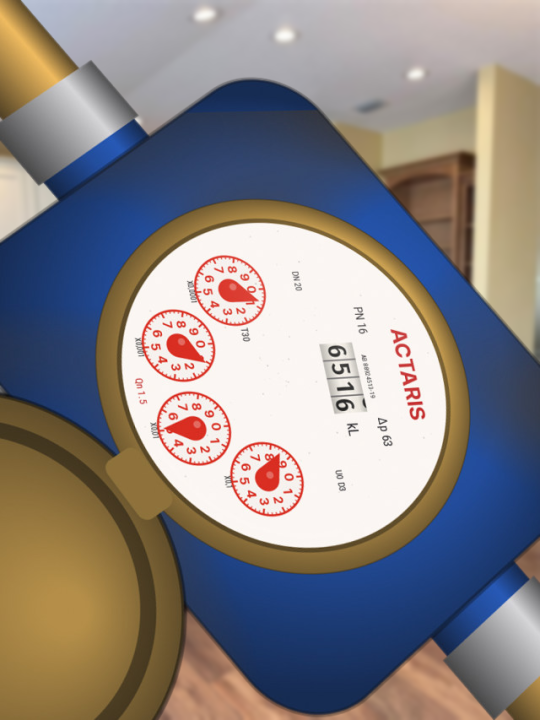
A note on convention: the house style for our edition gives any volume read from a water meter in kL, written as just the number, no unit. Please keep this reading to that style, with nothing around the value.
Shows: 6515.8510
